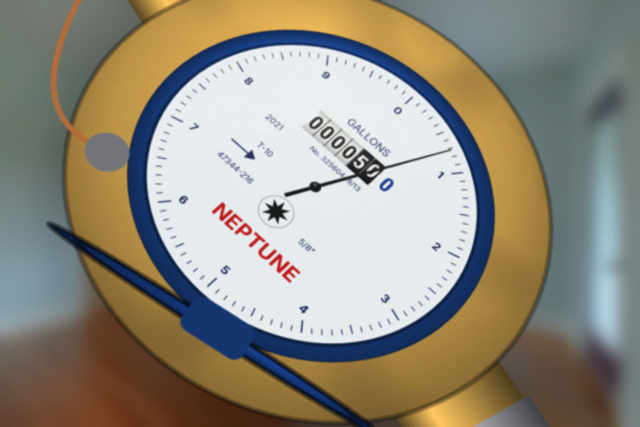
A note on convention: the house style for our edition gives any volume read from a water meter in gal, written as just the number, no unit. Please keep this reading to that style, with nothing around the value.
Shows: 500.7
